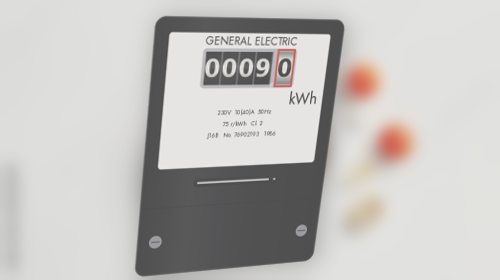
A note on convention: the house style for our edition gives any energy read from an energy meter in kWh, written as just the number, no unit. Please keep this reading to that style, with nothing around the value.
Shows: 9.0
